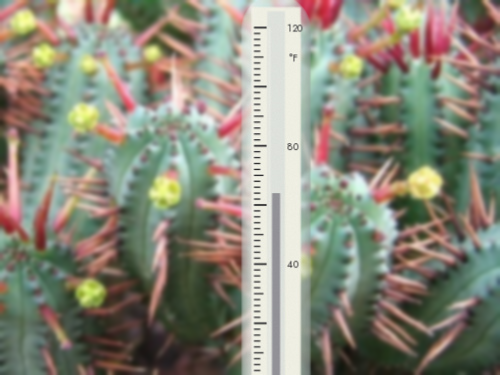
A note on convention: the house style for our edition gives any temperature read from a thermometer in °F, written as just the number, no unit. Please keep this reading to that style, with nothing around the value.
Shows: 64
